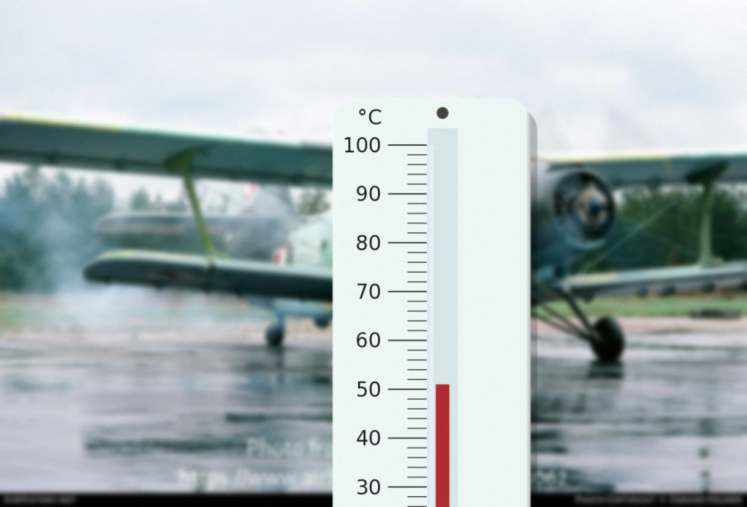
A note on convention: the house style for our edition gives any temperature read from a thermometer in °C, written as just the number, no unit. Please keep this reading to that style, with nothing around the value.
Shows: 51
